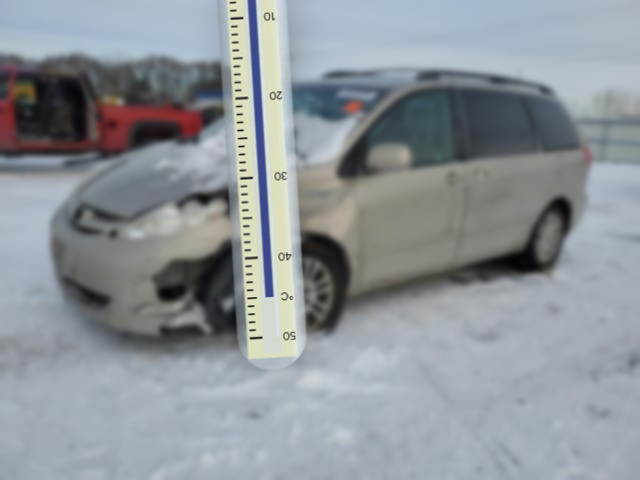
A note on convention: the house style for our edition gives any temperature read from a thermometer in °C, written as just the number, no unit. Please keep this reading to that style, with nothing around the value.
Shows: 45
